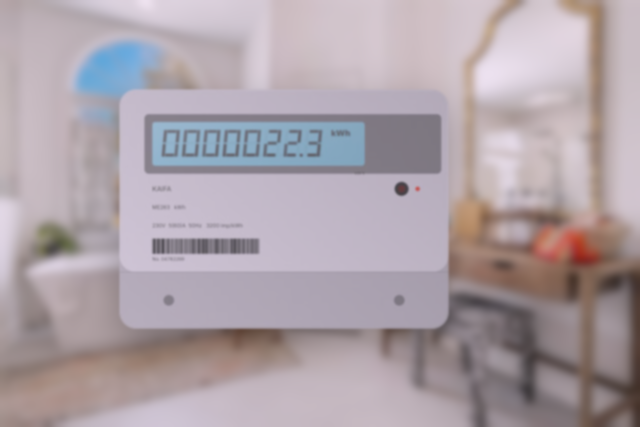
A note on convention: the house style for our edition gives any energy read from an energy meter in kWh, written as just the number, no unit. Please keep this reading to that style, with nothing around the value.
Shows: 22.3
